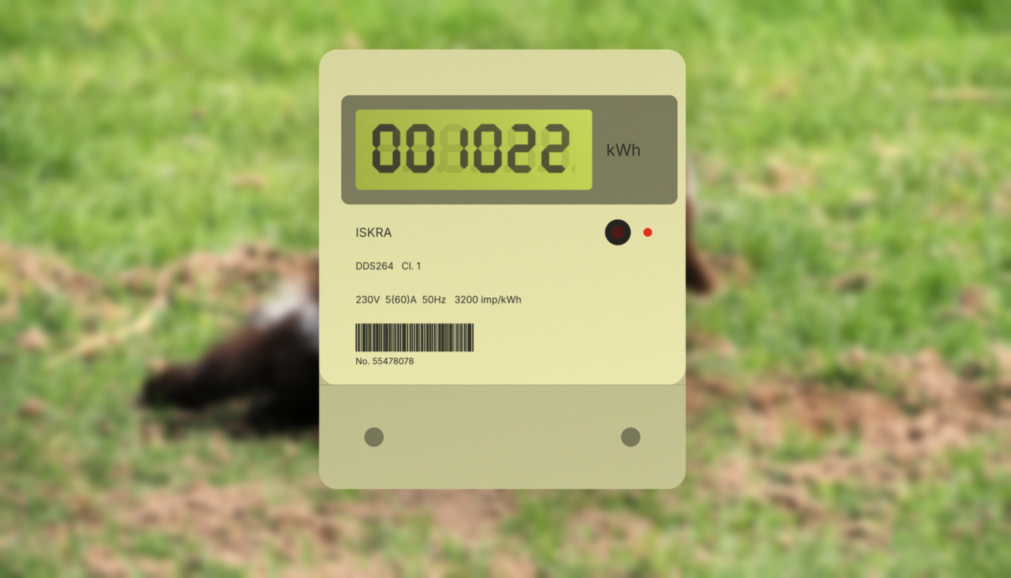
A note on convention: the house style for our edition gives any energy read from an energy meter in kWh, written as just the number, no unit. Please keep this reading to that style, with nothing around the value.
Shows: 1022
